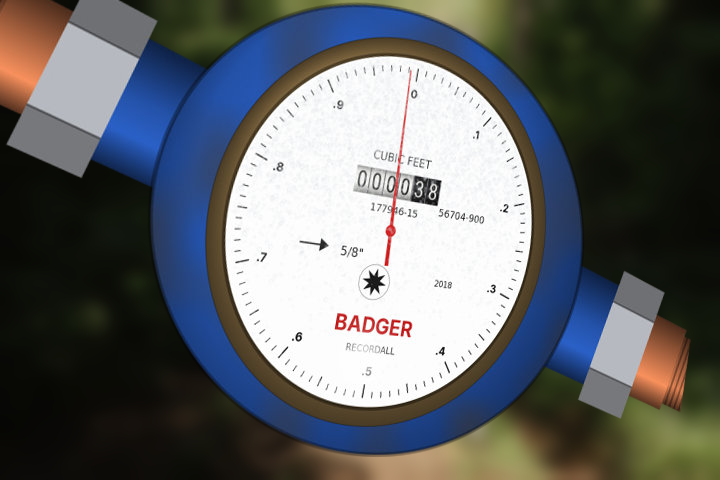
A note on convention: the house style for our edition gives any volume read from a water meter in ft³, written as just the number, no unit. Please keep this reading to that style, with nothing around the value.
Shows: 37.99
